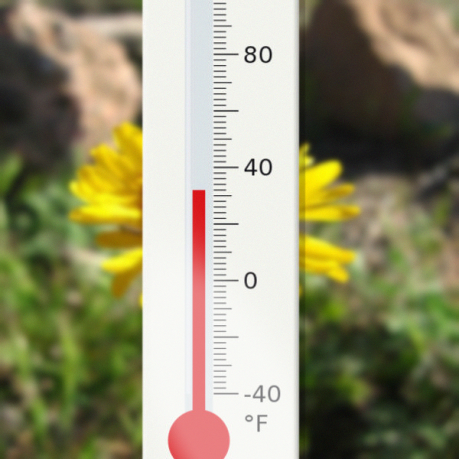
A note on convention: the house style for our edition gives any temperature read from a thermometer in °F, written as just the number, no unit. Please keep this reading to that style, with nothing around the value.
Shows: 32
